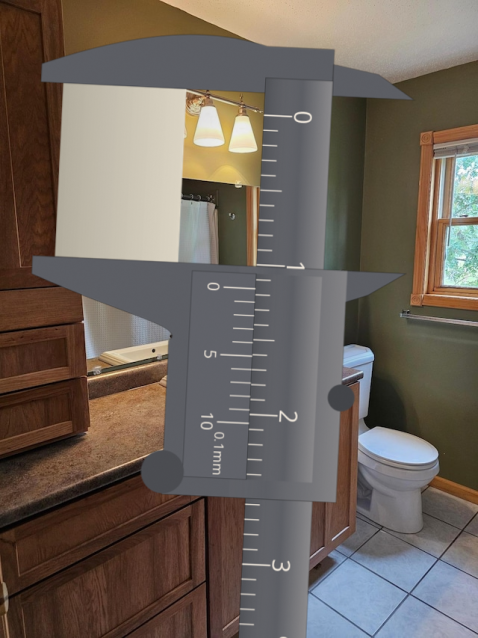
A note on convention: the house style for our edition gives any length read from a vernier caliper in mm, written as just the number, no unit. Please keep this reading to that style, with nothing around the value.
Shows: 11.6
